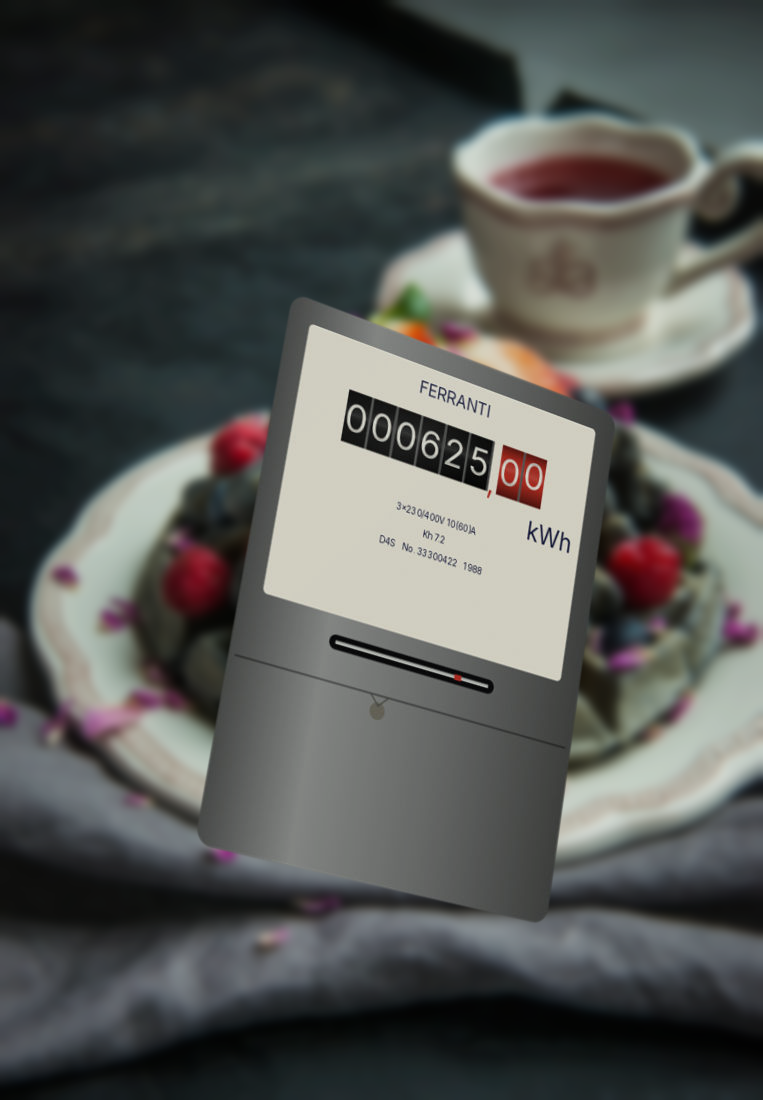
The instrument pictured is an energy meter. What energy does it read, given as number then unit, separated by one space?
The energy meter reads 625.00 kWh
